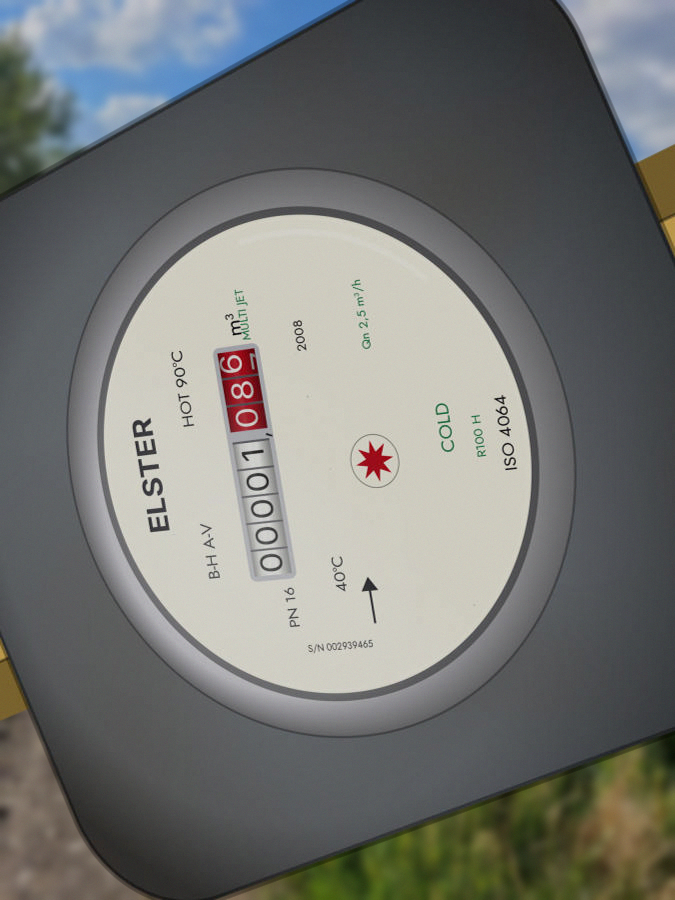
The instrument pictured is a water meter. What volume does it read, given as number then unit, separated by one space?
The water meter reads 1.086 m³
